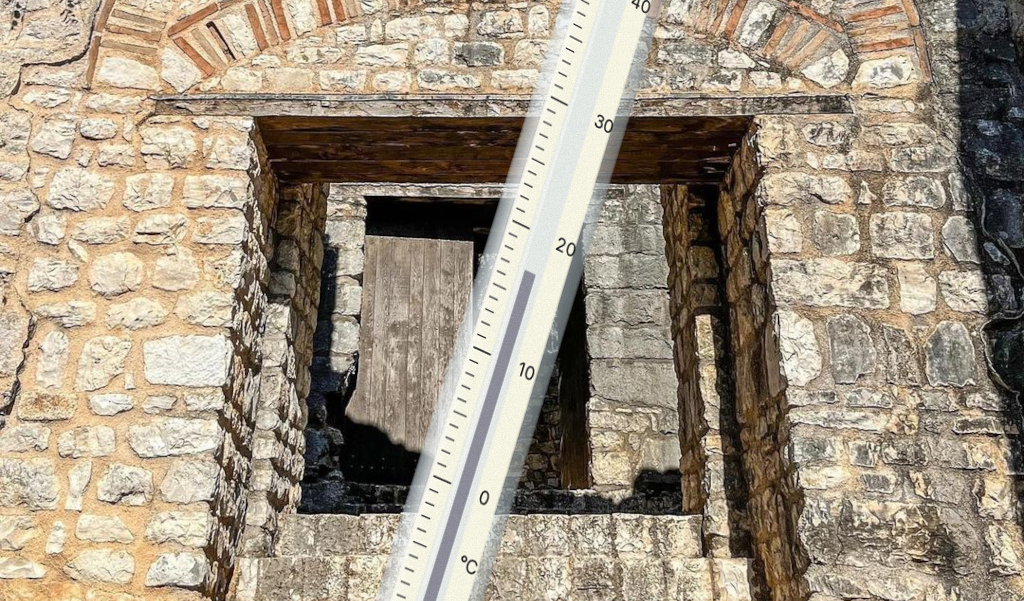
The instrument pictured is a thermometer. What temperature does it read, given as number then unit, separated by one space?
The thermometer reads 17 °C
